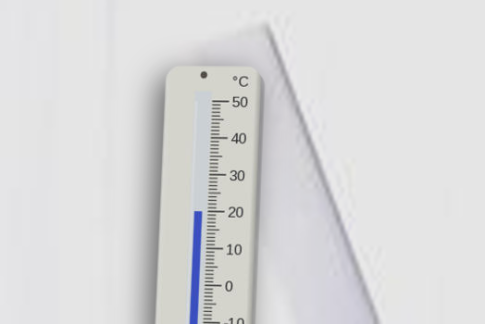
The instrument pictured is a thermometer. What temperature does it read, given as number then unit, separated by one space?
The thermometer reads 20 °C
